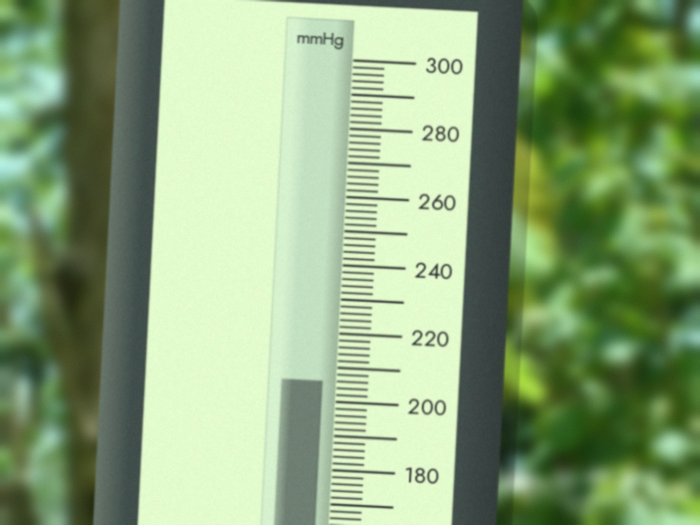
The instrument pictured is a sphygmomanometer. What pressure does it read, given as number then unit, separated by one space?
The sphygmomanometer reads 206 mmHg
